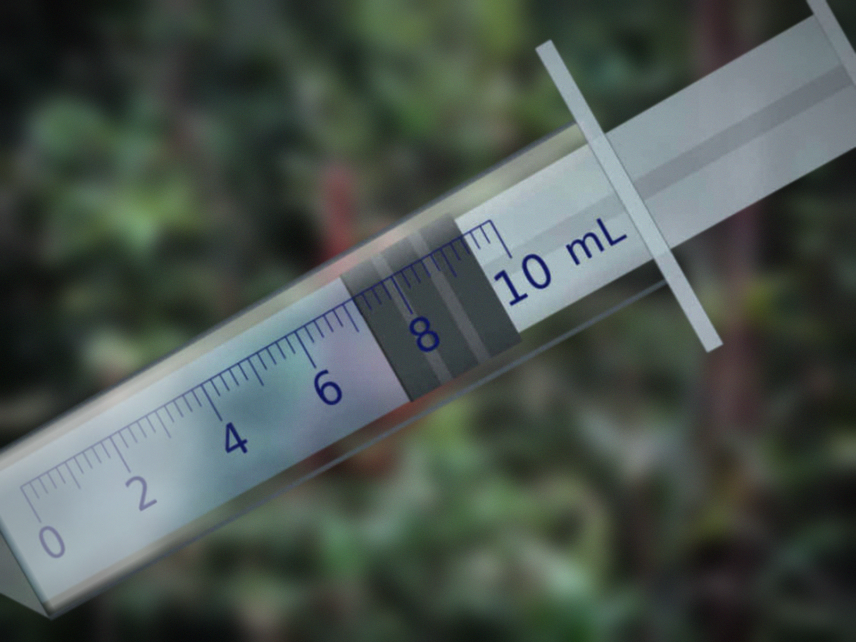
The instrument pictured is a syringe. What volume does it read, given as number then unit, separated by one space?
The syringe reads 7.2 mL
